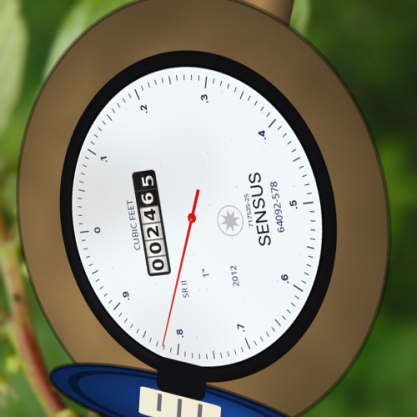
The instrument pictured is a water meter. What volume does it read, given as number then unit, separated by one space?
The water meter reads 2464.82 ft³
